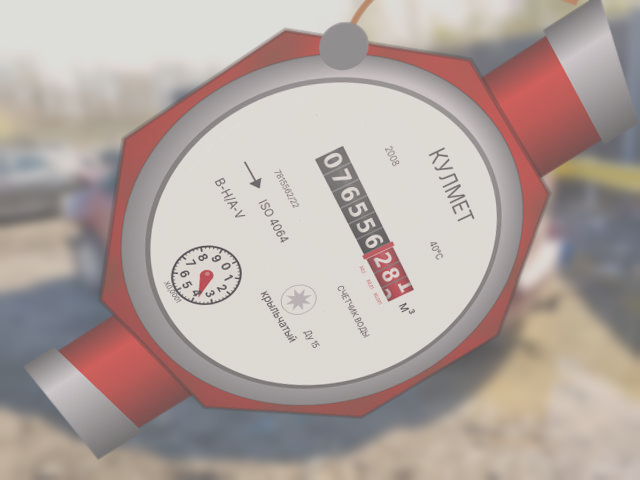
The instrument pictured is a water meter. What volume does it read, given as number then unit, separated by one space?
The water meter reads 76556.2813 m³
